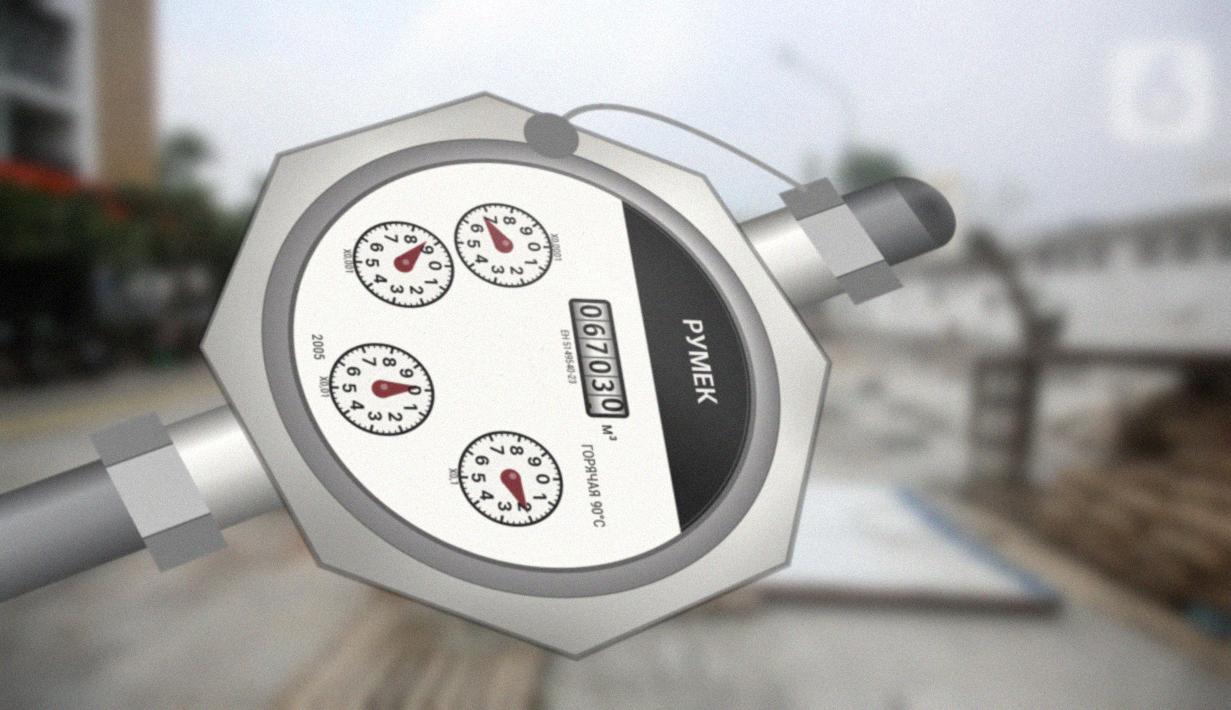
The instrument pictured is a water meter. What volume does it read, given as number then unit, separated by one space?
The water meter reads 67030.1986 m³
